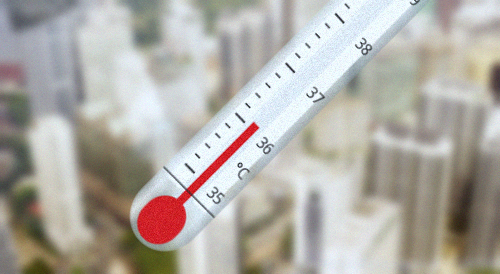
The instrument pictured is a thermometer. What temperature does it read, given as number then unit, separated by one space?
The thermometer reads 36.1 °C
